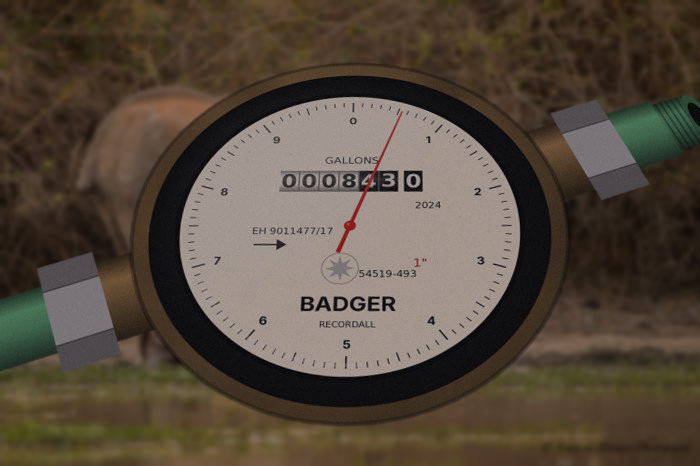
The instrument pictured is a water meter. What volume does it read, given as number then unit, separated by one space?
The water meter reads 8430.5 gal
